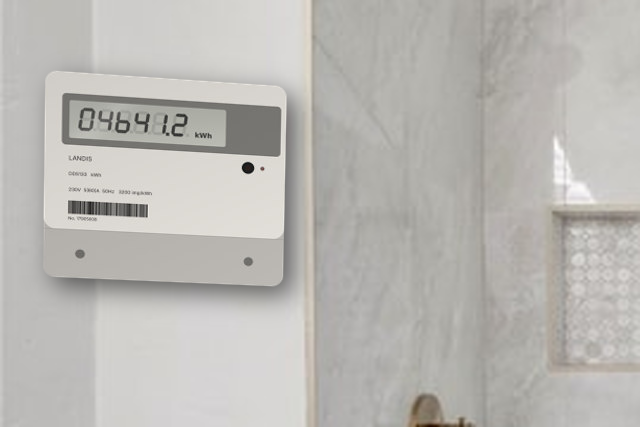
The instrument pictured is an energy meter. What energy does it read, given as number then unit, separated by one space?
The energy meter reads 4641.2 kWh
